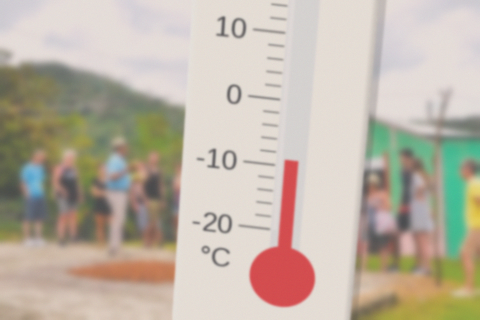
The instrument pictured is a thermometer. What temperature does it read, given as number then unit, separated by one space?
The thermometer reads -9 °C
